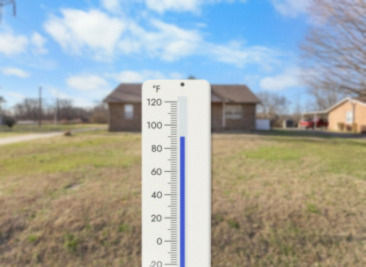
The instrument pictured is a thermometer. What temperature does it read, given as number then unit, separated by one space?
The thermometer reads 90 °F
